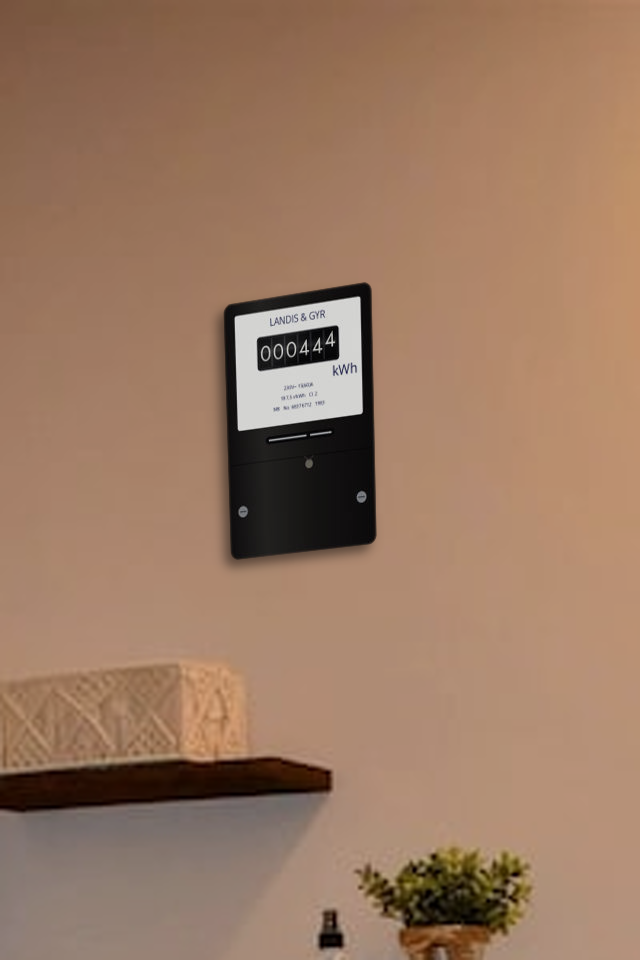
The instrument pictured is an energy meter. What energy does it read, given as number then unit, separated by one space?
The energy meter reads 444 kWh
